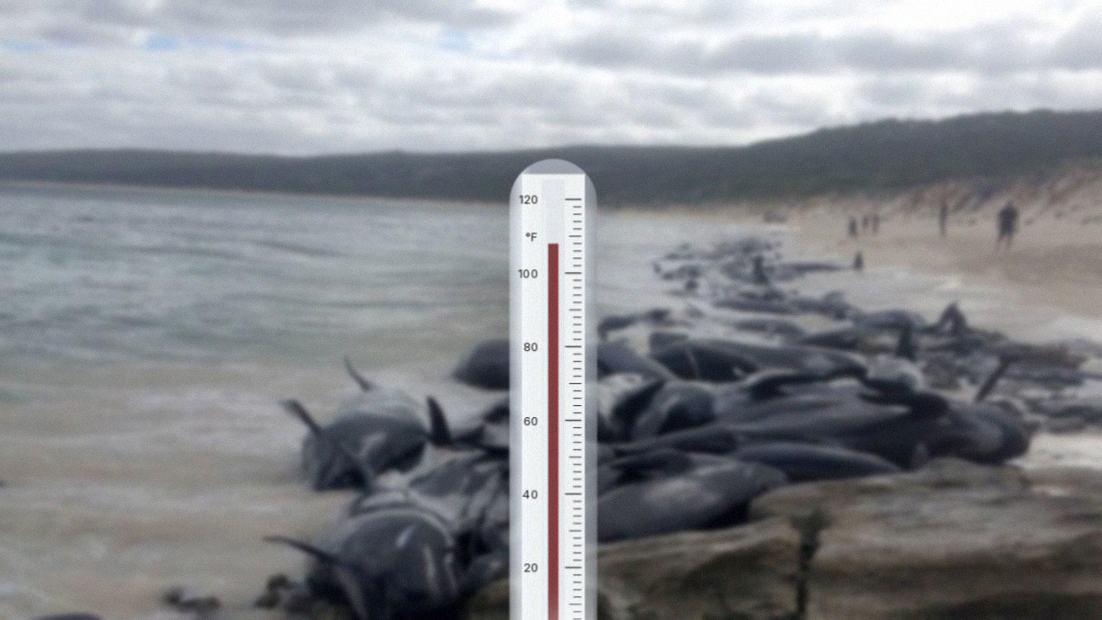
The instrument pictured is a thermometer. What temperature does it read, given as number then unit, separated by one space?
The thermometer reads 108 °F
